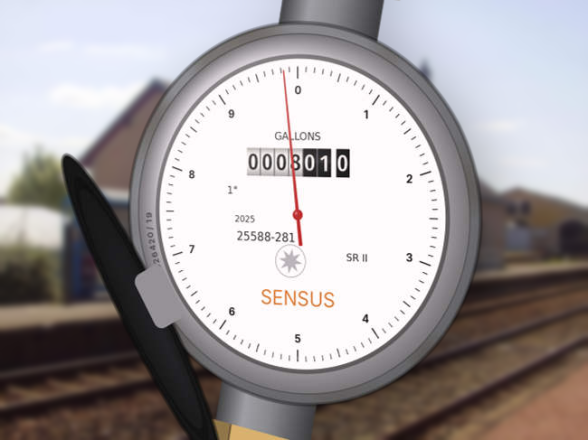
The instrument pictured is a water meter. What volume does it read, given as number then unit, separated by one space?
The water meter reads 8009.8 gal
